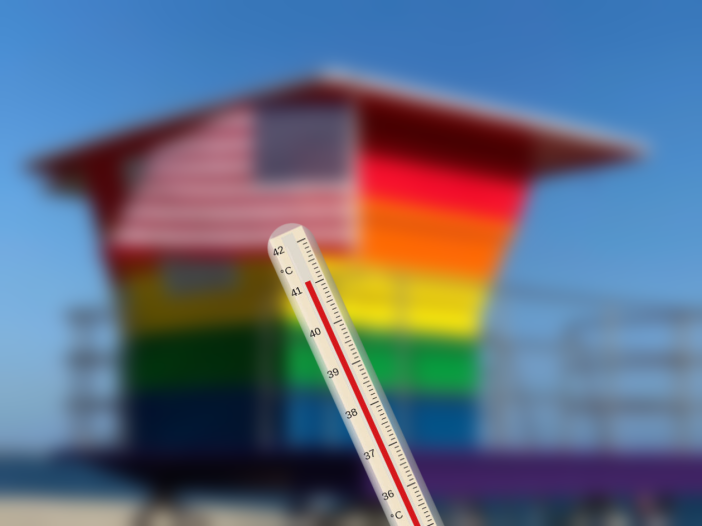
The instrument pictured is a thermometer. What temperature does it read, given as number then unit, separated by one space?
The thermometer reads 41.1 °C
